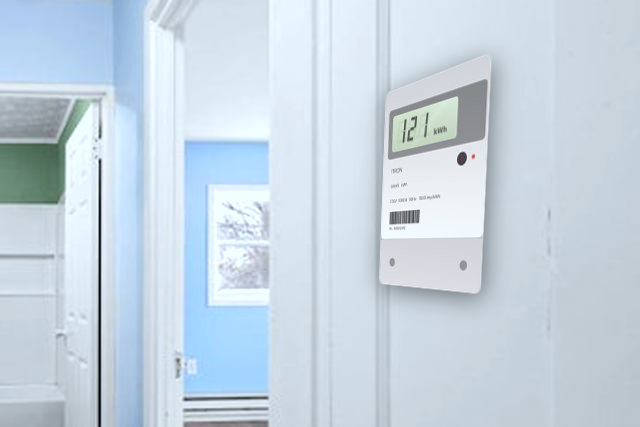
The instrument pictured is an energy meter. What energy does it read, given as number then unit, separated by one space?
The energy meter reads 121 kWh
